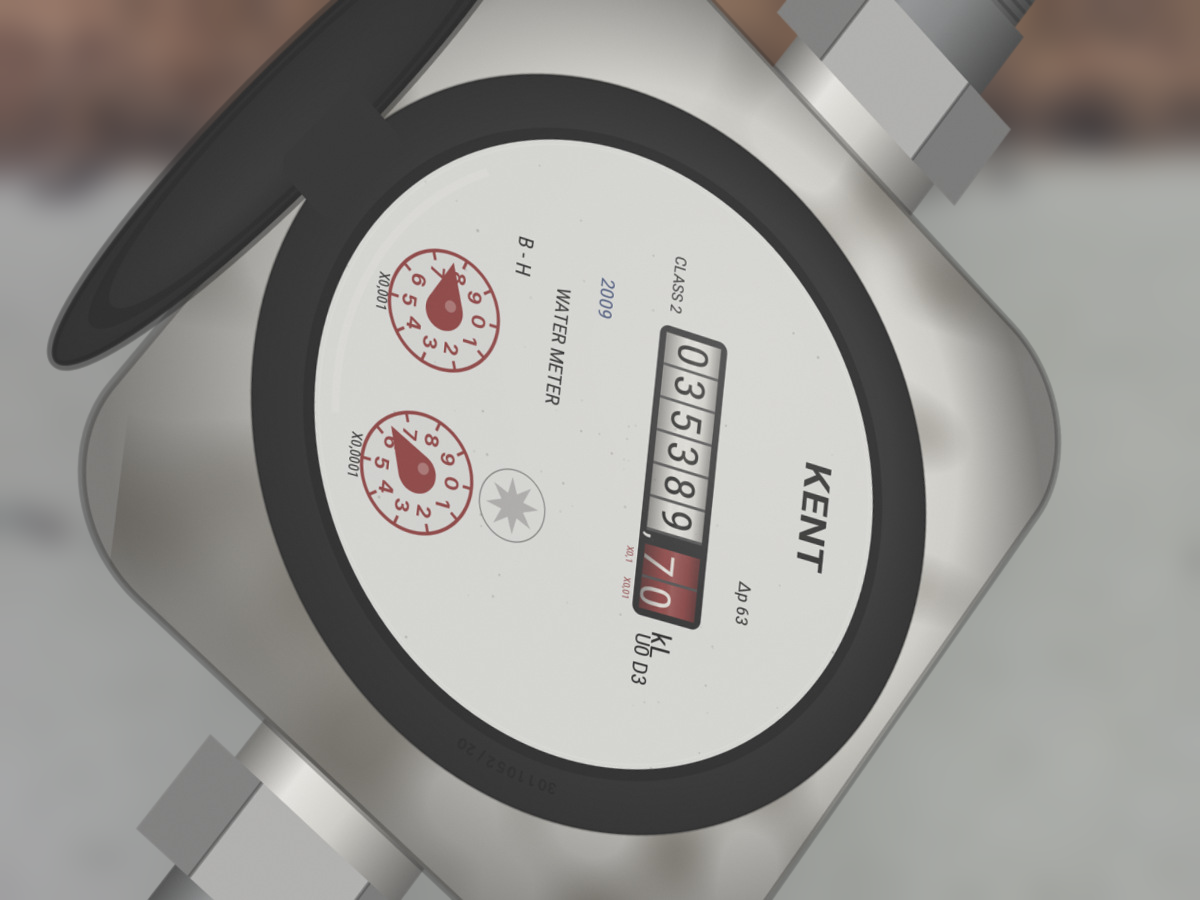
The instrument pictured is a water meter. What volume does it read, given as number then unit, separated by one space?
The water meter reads 35389.6976 kL
